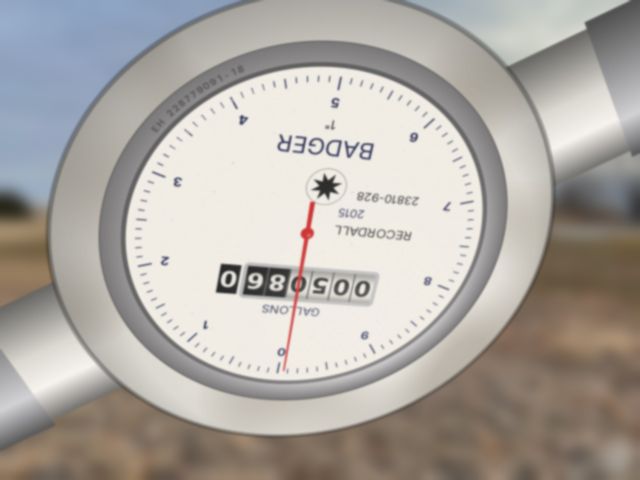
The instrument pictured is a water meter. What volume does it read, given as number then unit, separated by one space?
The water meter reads 50859.9 gal
